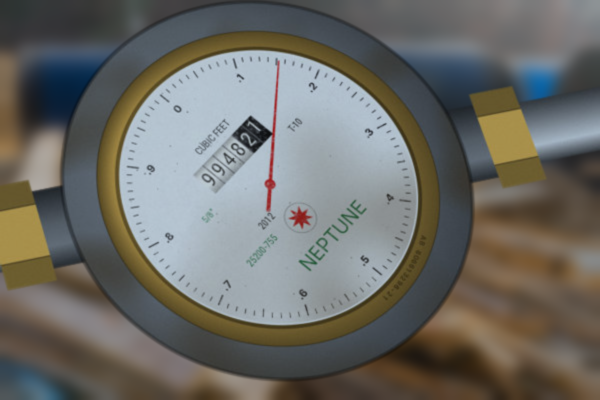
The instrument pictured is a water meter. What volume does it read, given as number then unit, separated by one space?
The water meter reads 994821.15 ft³
